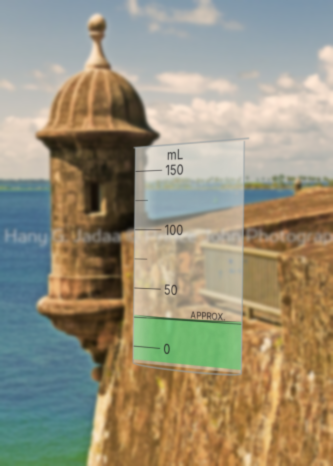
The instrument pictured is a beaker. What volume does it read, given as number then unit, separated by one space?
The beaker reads 25 mL
